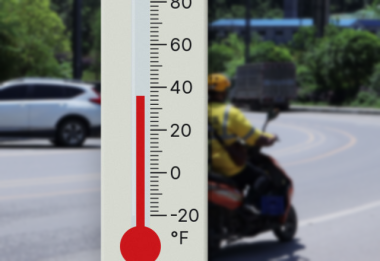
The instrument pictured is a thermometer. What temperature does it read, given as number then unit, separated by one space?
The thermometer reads 36 °F
